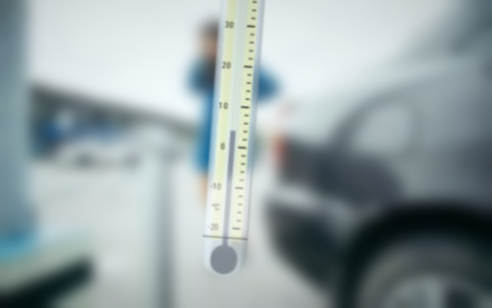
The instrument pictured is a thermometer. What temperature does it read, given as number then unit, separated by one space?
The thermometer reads 4 °C
